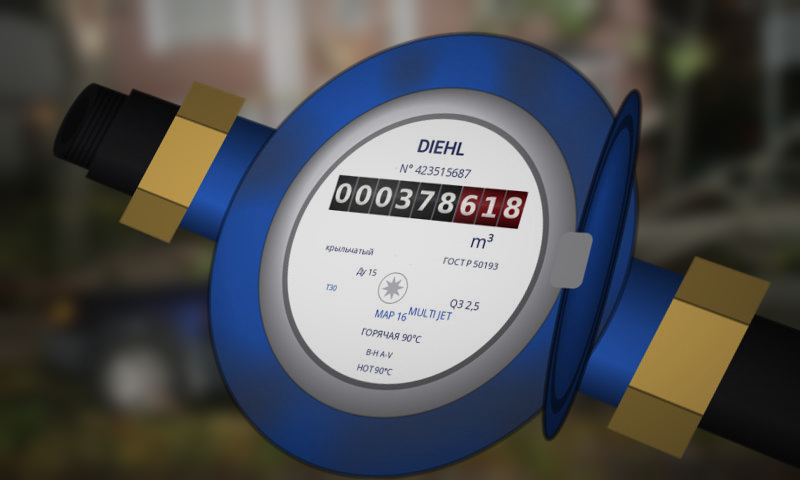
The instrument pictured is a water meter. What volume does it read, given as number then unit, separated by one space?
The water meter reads 378.618 m³
